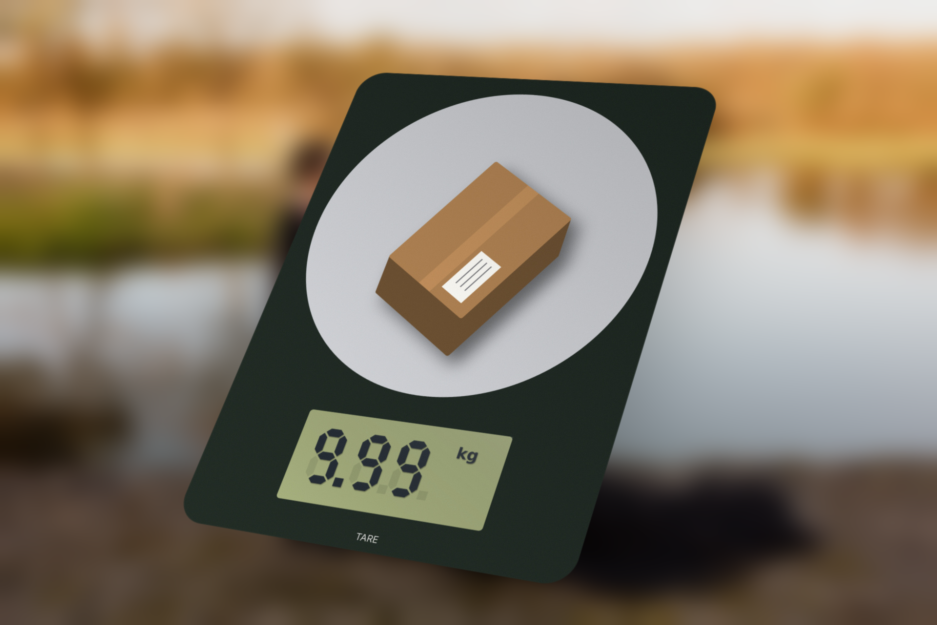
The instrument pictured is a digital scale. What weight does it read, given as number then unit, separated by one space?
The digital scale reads 9.99 kg
